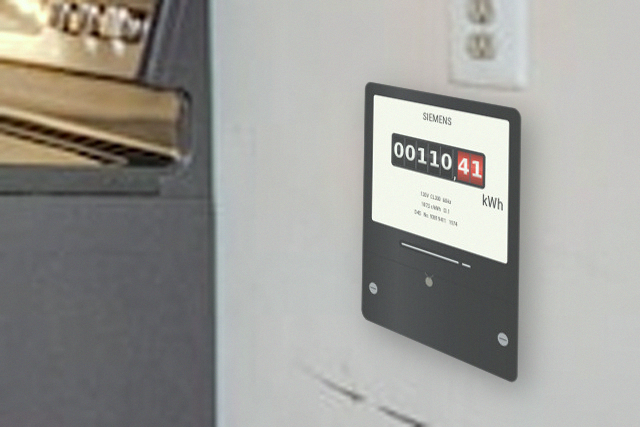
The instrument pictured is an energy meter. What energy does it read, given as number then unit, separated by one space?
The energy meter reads 110.41 kWh
